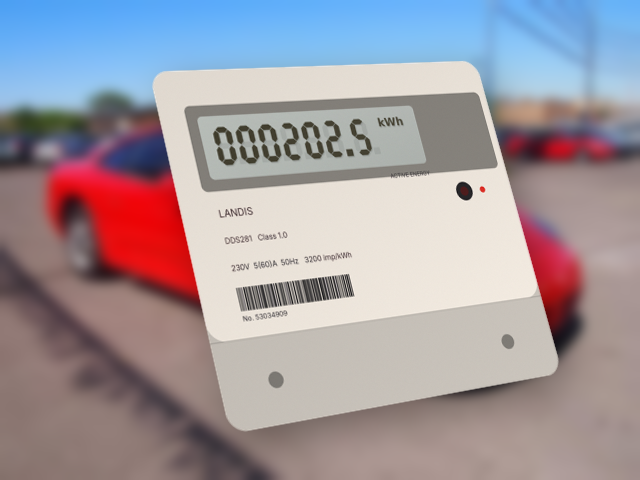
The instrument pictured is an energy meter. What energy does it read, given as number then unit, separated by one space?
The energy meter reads 202.5 kWh
